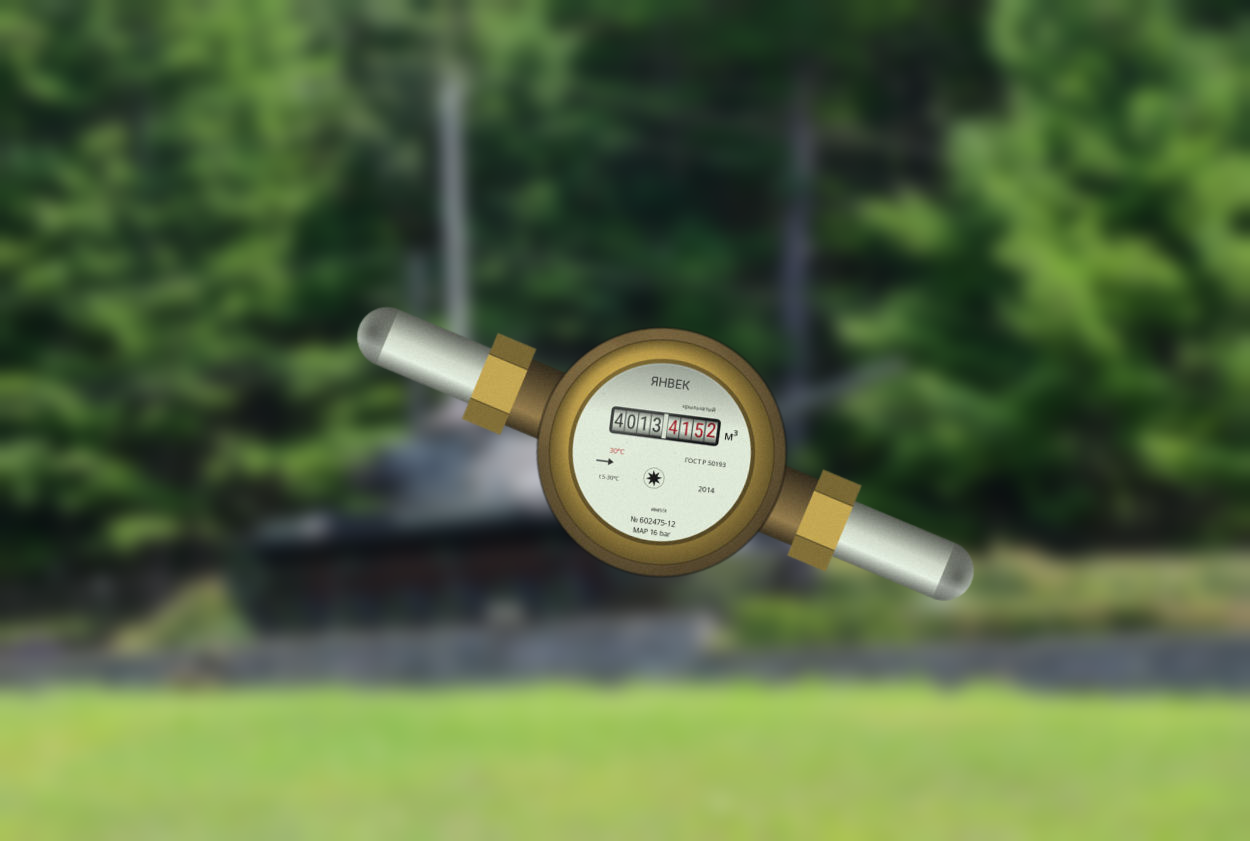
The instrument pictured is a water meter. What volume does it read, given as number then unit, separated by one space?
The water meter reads 4013.4152 m³
